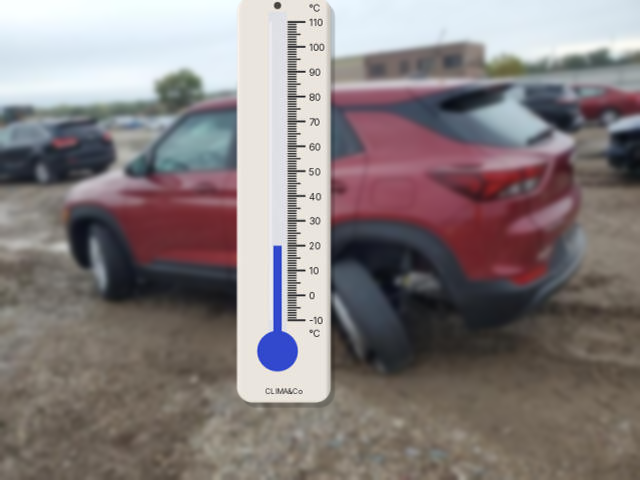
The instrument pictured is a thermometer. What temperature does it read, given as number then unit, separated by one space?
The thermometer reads 20 °C
